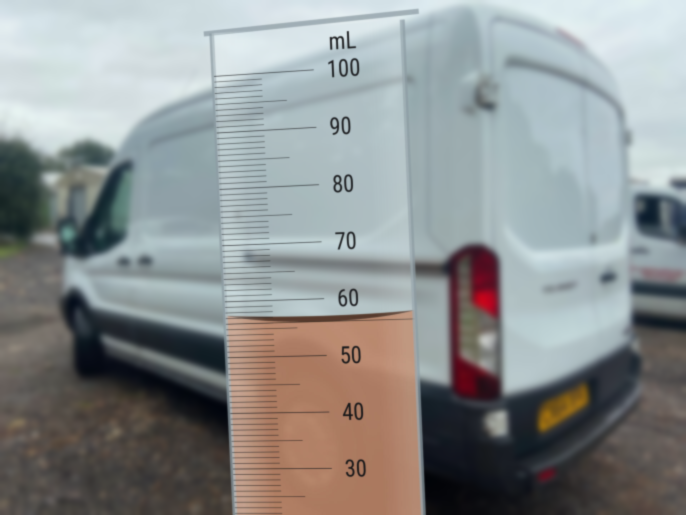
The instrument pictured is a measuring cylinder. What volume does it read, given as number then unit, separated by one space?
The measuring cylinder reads 56 mL
